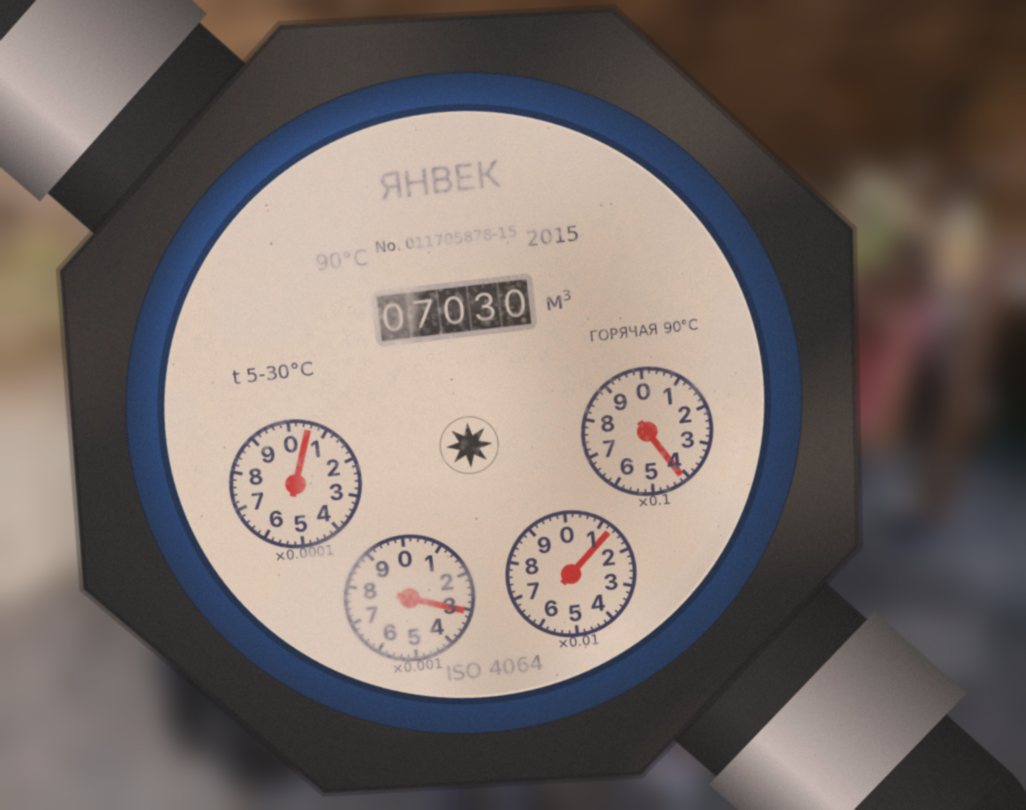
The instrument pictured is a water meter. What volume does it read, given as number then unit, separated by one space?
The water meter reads 7030.4130 m³
